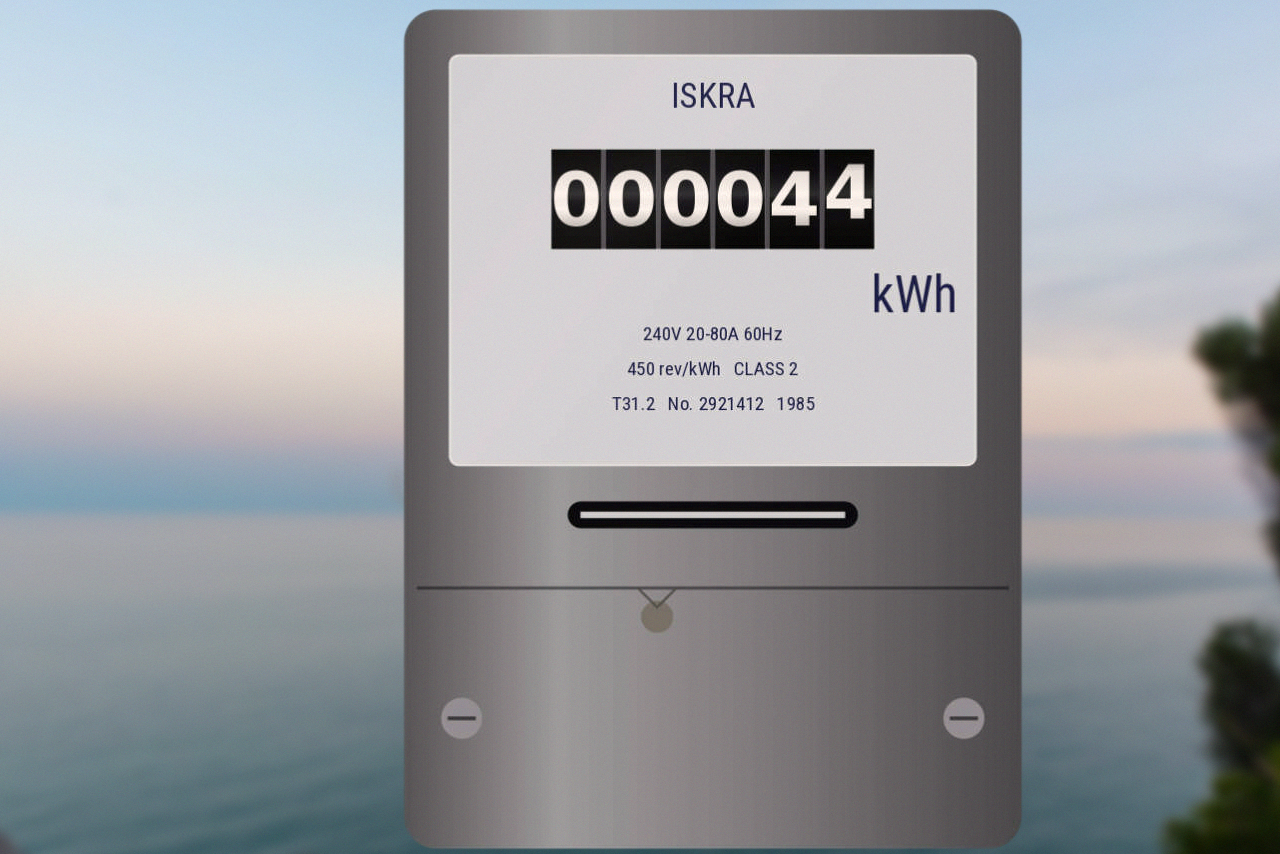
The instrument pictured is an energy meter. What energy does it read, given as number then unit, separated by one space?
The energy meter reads 44 kWh
